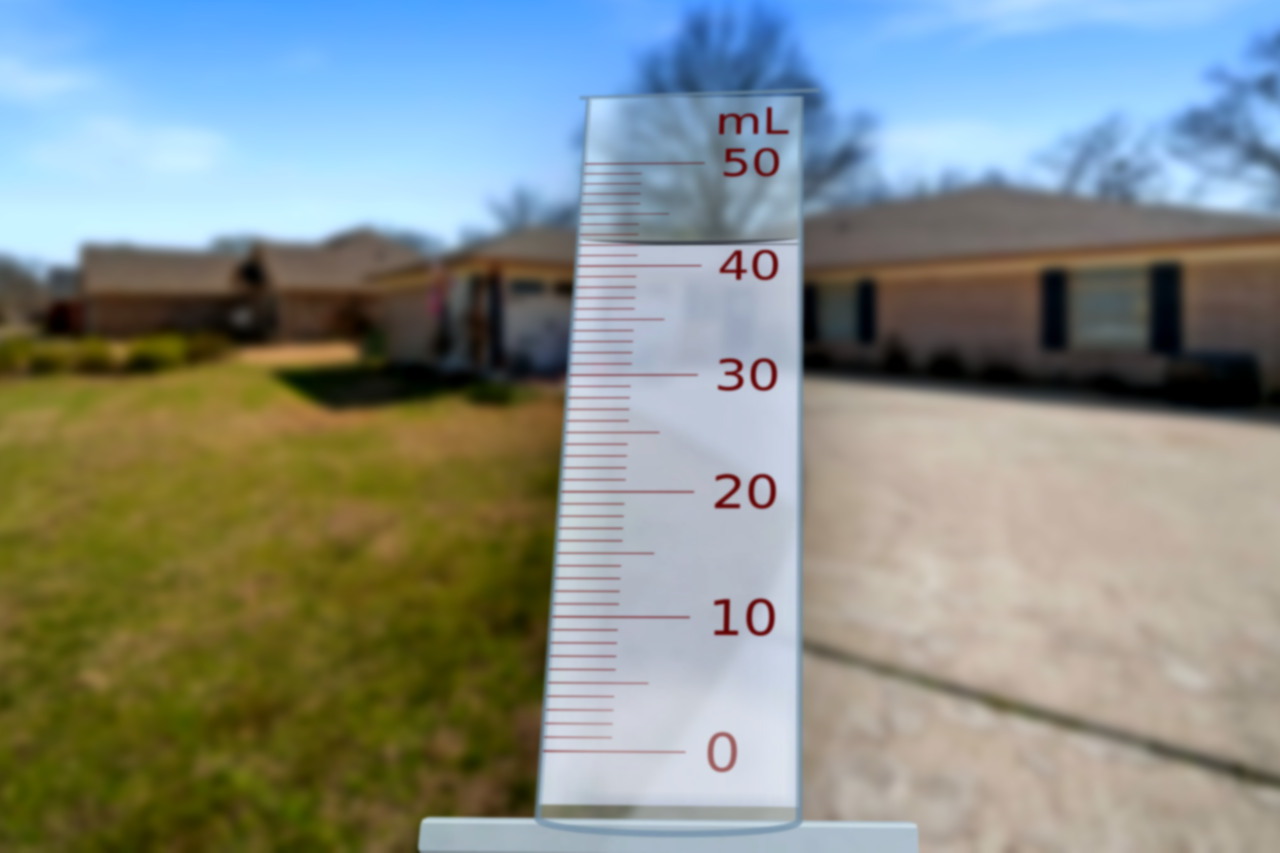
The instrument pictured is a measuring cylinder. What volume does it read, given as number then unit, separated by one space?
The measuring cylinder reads 42 mL
